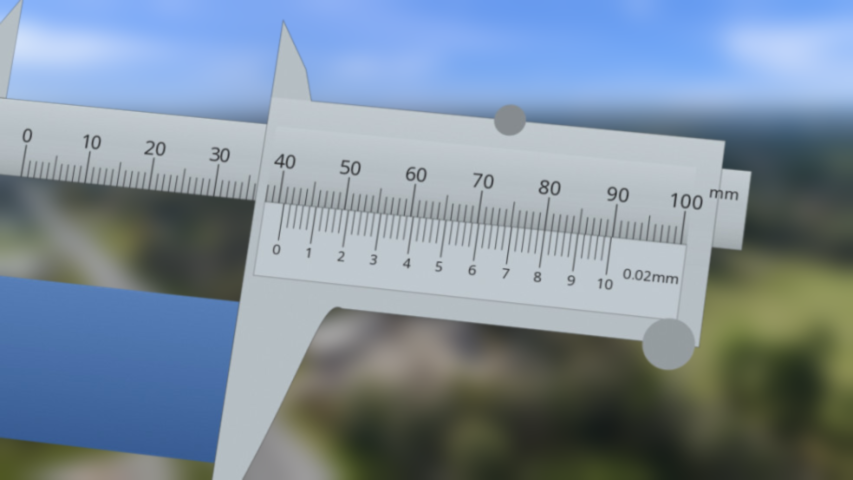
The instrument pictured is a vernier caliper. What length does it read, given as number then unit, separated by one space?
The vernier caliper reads 40.8 mm
